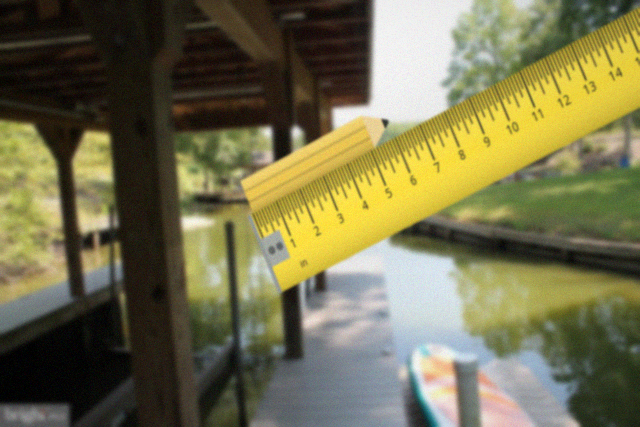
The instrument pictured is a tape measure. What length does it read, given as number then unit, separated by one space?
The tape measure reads 6 in
